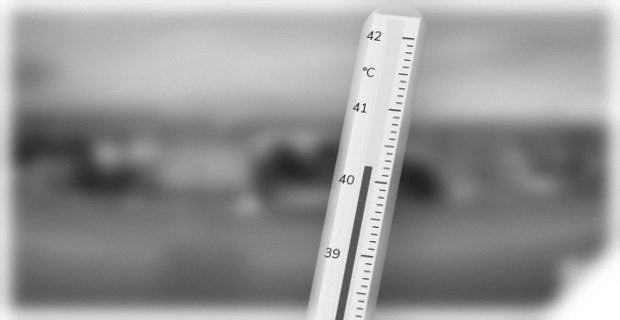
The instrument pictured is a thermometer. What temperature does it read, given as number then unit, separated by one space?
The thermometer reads 40.2 °C
